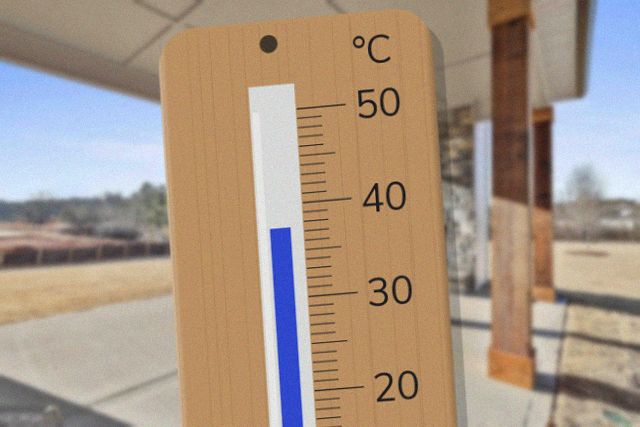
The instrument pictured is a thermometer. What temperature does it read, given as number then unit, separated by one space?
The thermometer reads 37.5 °C
